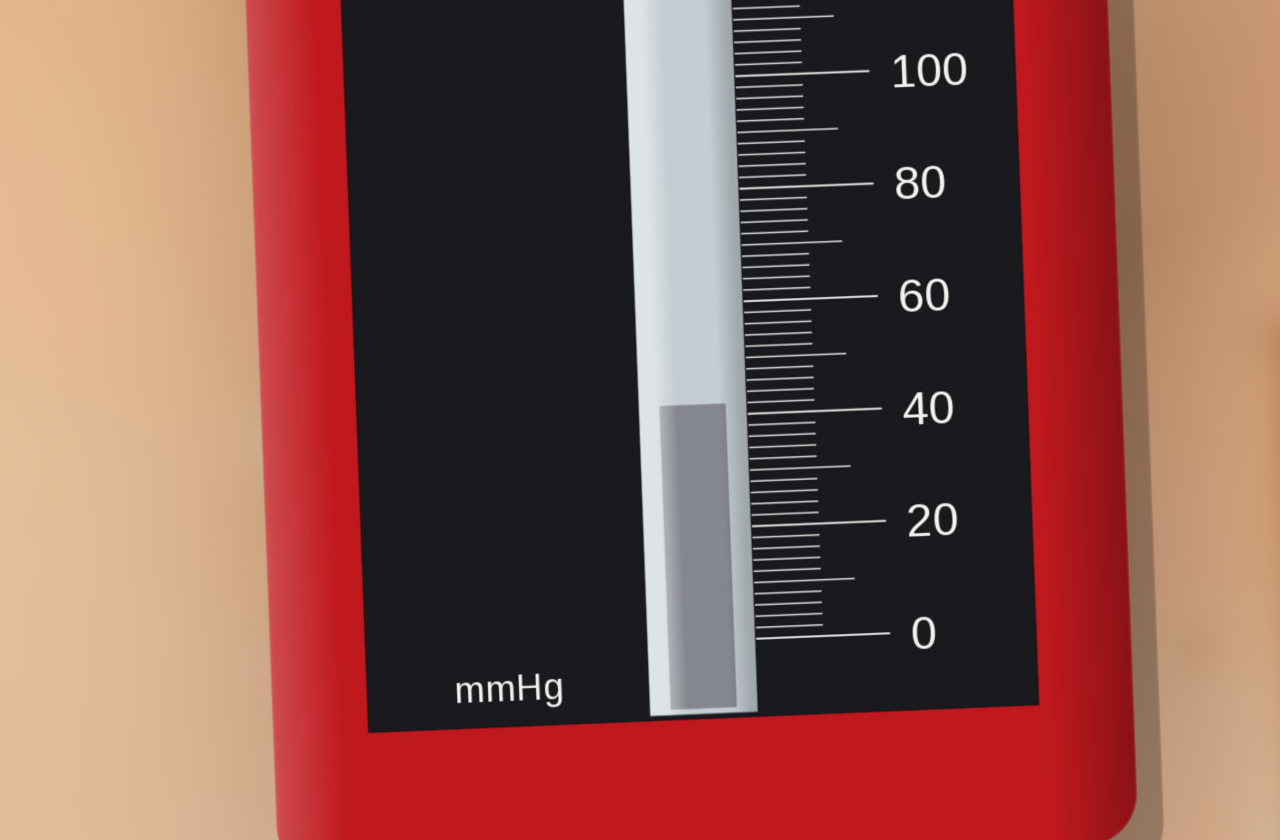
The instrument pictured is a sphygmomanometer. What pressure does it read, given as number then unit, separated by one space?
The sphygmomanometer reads 42 mmHg
